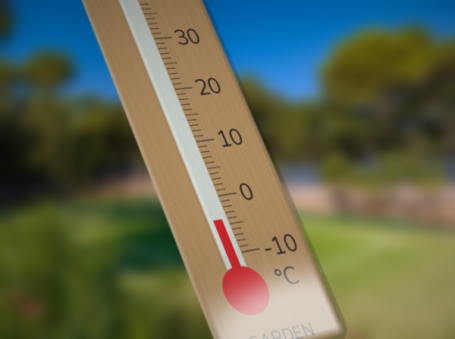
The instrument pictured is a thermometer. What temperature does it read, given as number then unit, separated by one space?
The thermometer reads -4 °C
